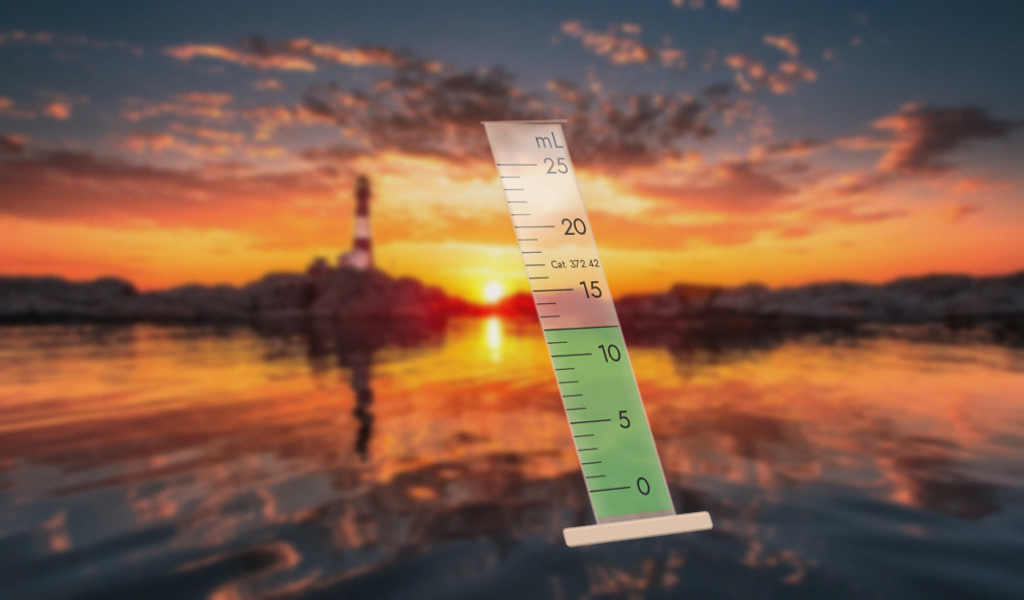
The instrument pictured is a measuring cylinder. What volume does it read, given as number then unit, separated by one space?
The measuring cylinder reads 12 mL
